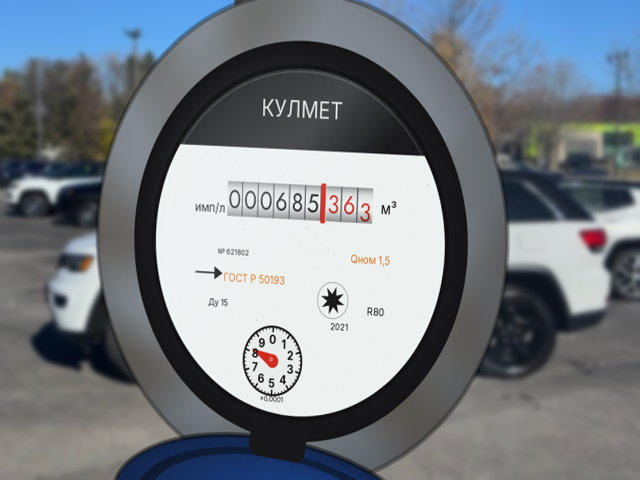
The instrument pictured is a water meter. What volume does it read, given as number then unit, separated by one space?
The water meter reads 685.3628 m³
